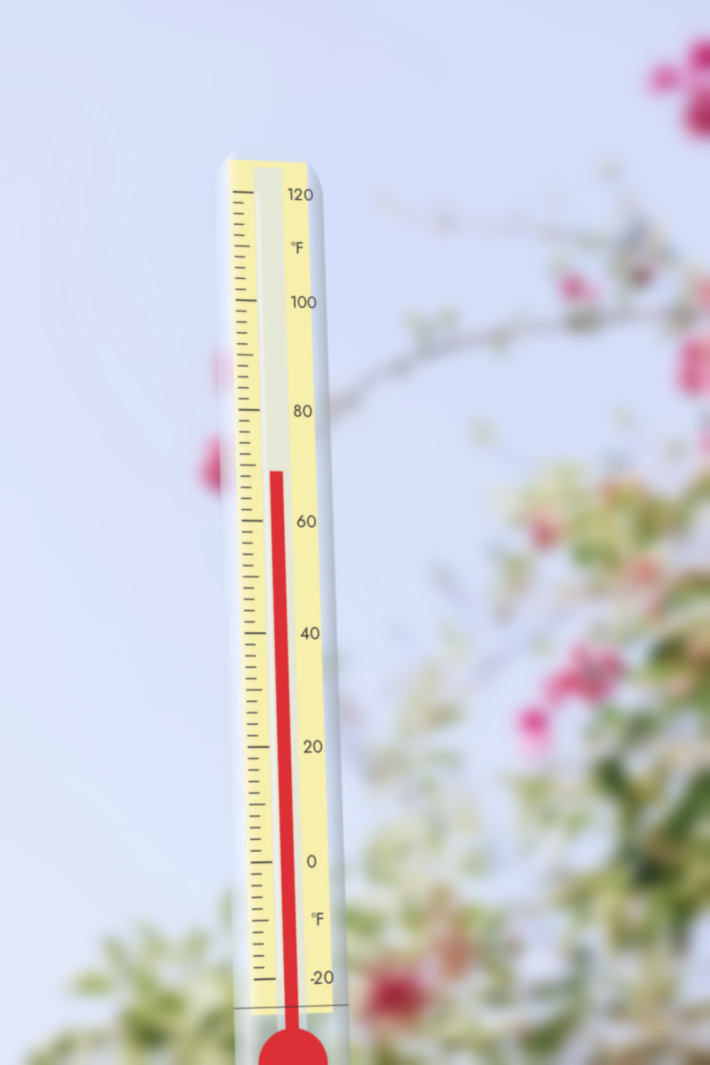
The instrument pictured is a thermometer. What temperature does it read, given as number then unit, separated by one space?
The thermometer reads 69 °F
